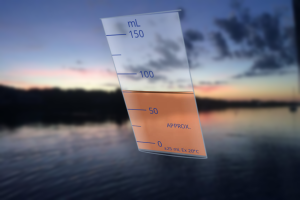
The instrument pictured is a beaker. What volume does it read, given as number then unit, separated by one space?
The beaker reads 75 mL
